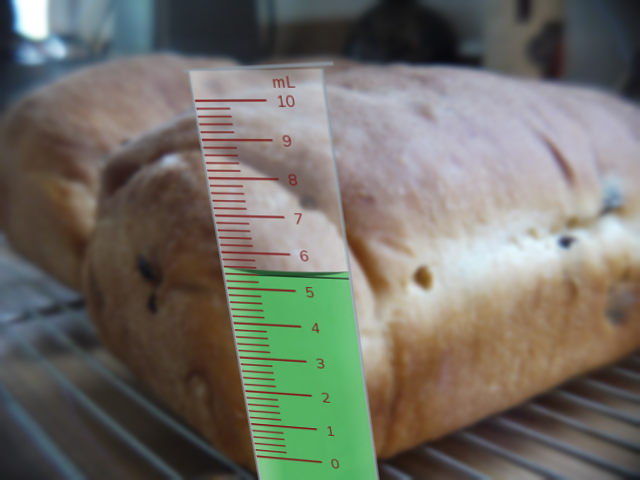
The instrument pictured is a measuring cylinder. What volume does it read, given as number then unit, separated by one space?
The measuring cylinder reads 5.4 mL
